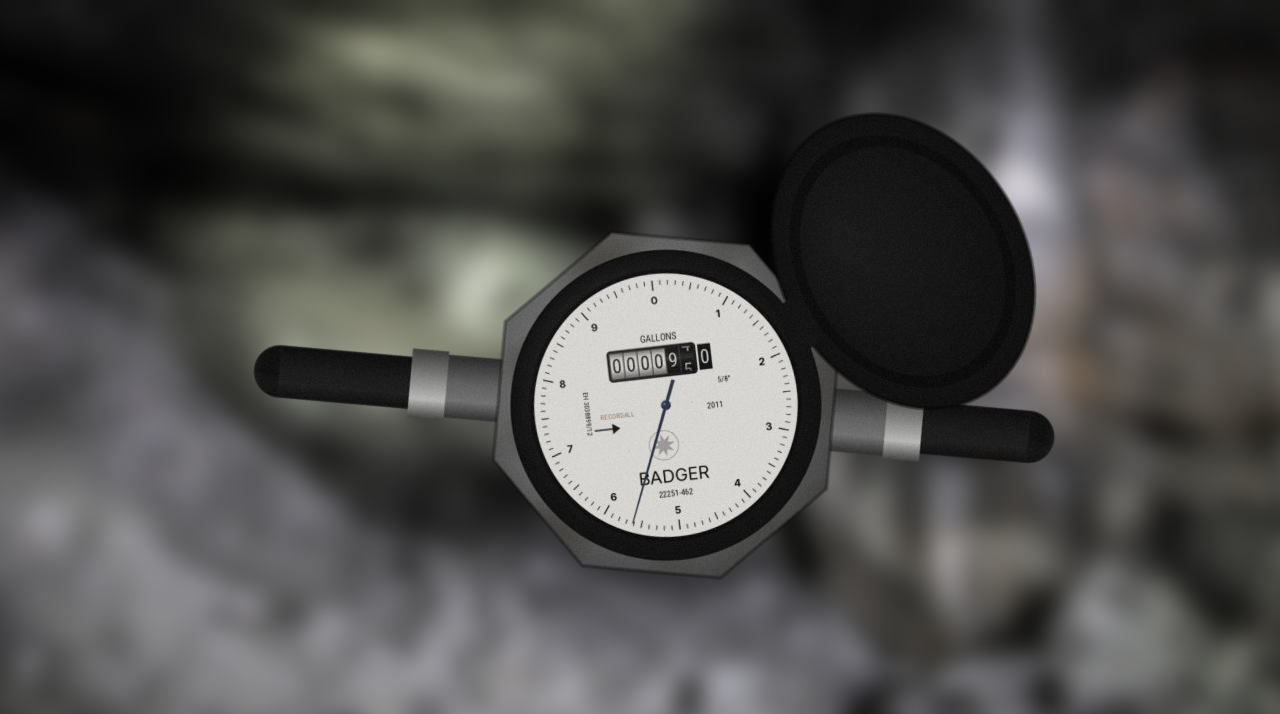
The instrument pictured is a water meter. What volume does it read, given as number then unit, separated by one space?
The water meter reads 945.6 gal
